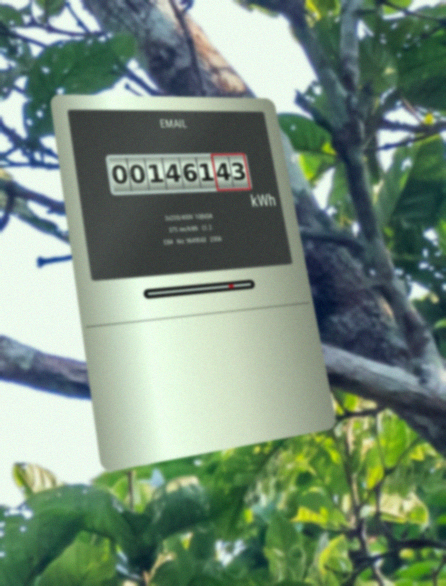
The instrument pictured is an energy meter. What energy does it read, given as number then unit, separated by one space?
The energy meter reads 1461.43 kWh
